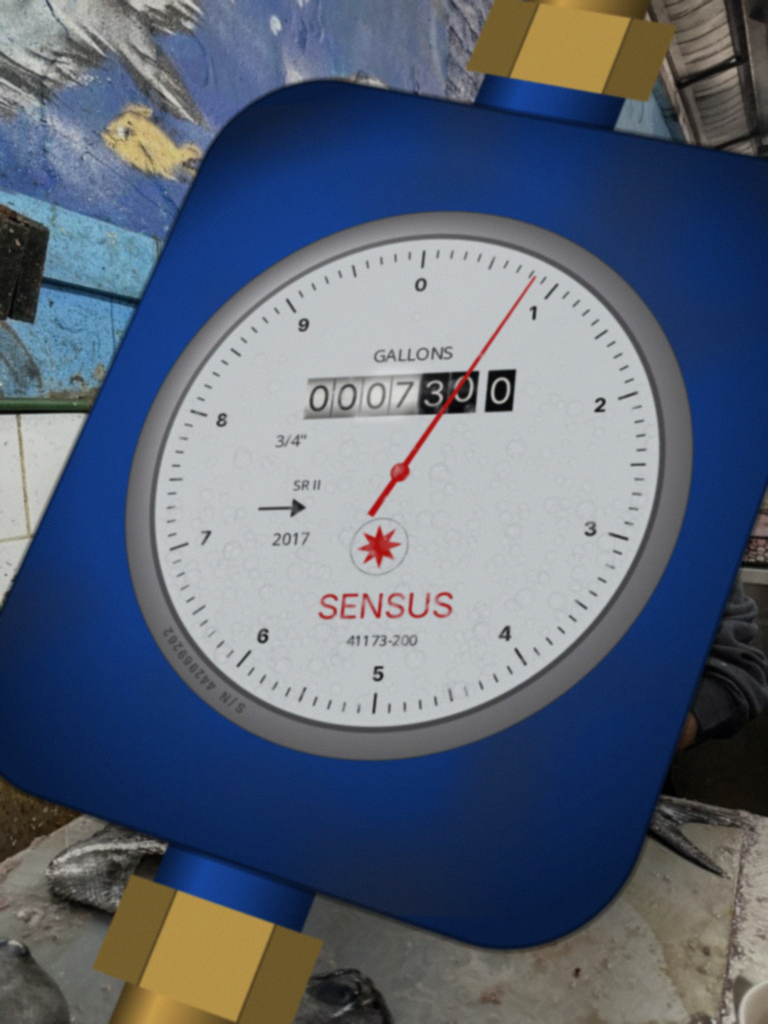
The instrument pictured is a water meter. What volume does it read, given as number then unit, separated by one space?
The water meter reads 7300.8 gal
